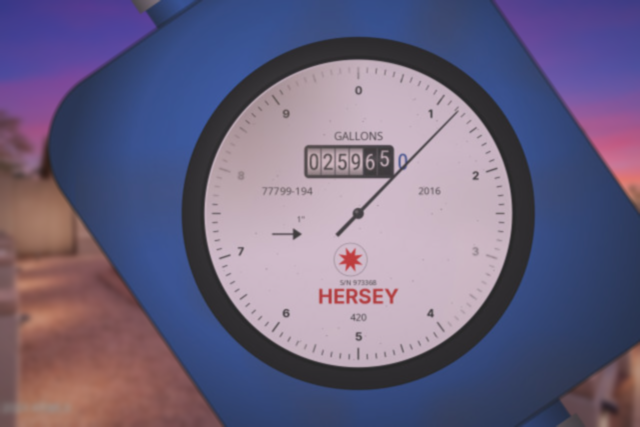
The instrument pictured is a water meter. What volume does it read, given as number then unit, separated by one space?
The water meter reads 259651.2 gal
